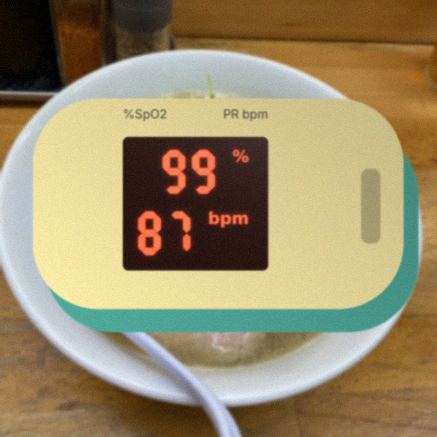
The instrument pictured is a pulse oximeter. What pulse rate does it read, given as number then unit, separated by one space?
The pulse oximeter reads 87 bpm
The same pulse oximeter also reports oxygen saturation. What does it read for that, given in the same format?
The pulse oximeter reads 99 %
